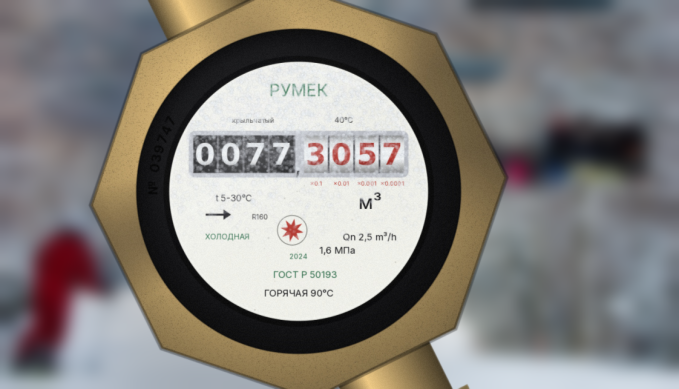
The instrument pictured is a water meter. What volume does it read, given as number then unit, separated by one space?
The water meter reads 77.3057 m³
